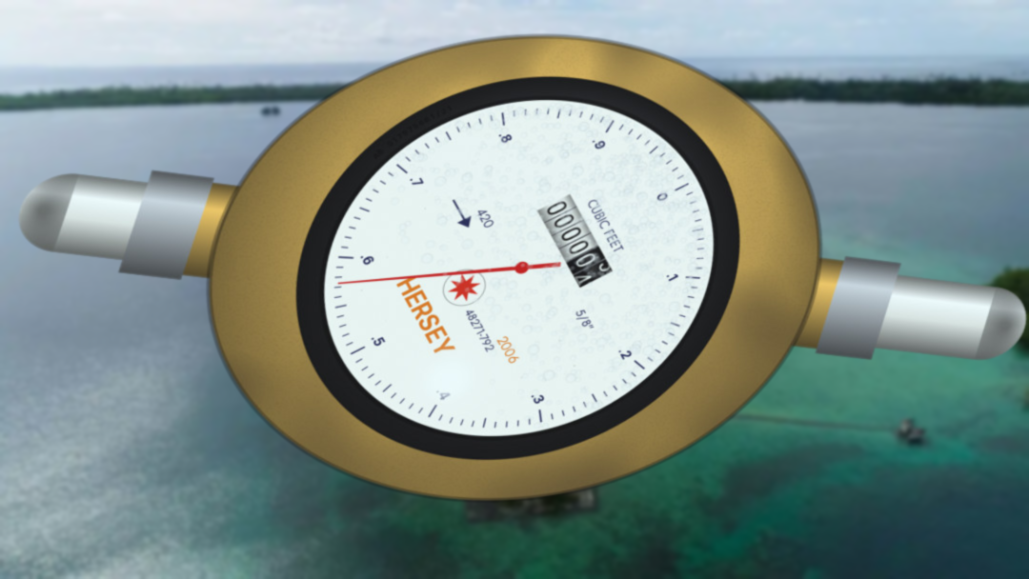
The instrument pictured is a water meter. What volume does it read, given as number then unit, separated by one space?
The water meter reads 3.57 ft³
